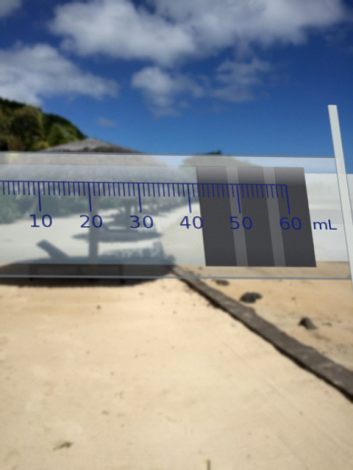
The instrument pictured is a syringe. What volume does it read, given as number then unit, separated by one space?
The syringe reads 42 mL
